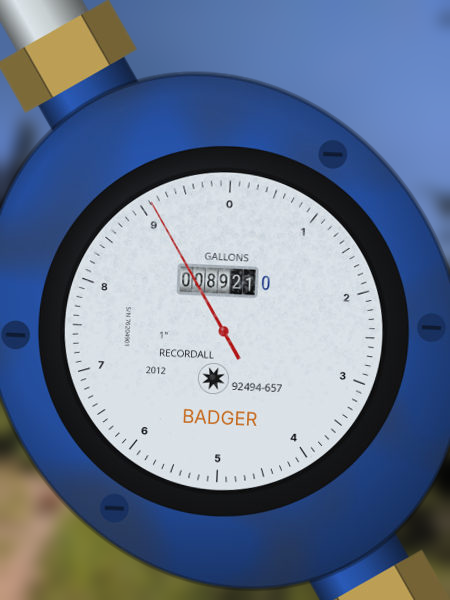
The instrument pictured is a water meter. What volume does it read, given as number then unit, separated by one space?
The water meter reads 89209.1 gal
